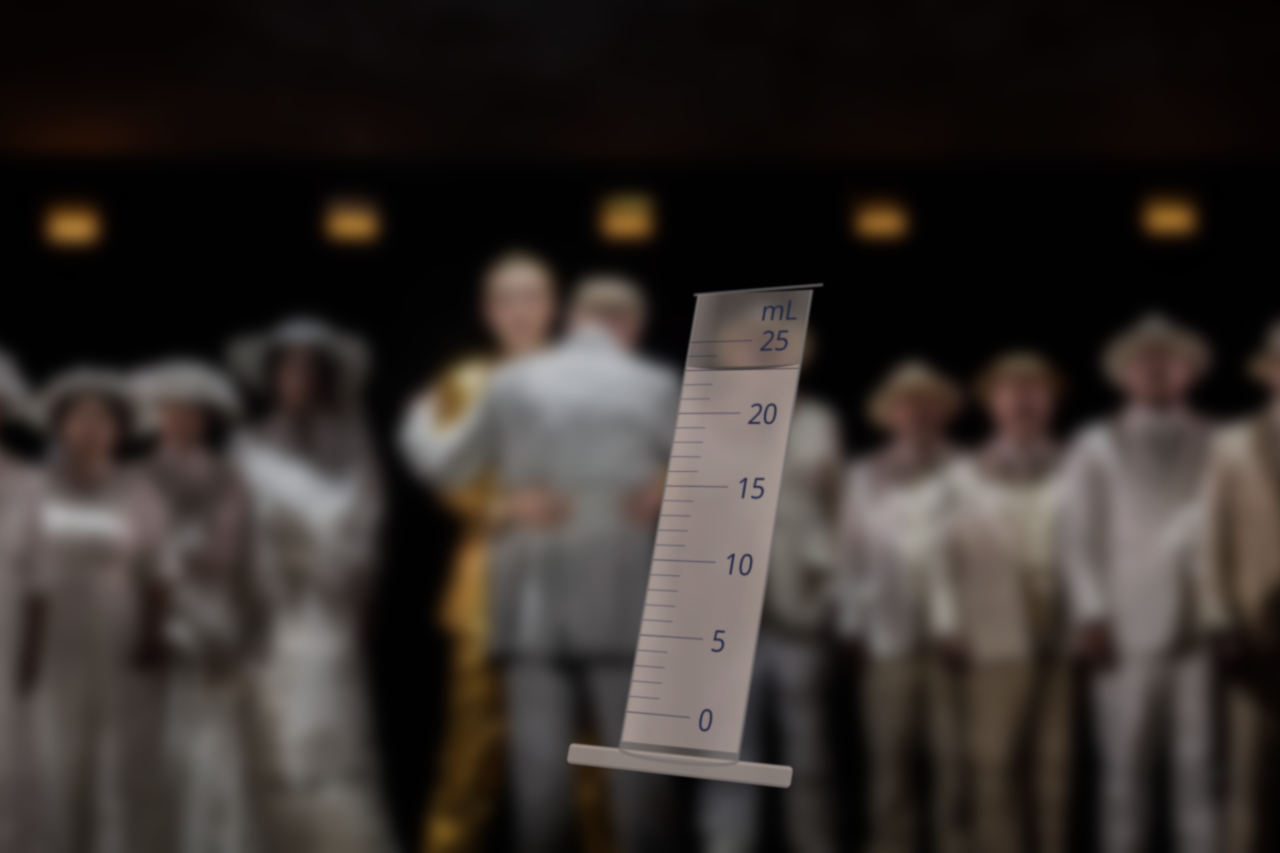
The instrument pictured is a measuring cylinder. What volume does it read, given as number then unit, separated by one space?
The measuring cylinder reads 23 mL
